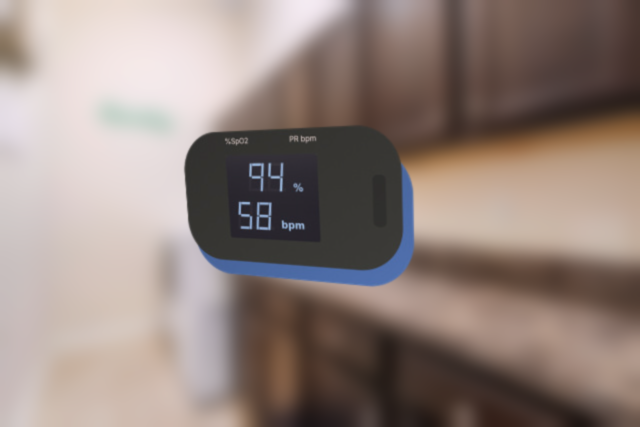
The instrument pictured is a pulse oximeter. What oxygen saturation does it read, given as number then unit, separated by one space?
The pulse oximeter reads 94 %
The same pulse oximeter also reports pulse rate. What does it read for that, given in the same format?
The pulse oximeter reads 58 bpm
